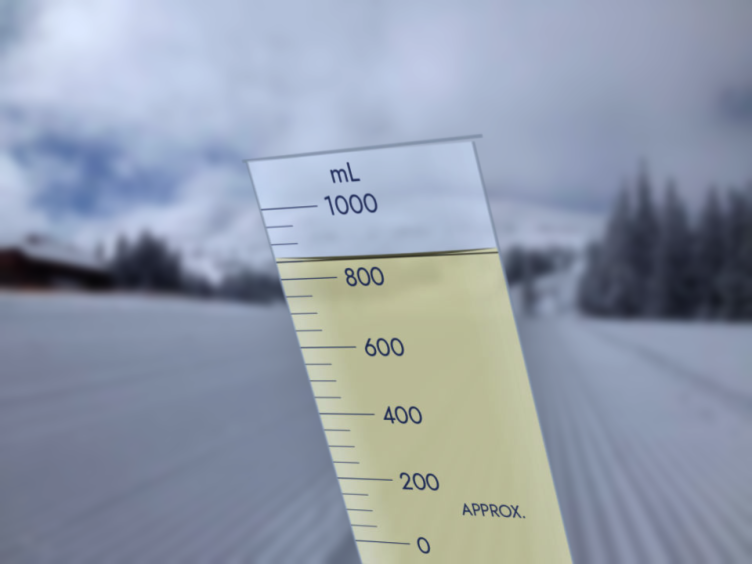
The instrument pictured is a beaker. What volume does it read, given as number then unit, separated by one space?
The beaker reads 850 mL
